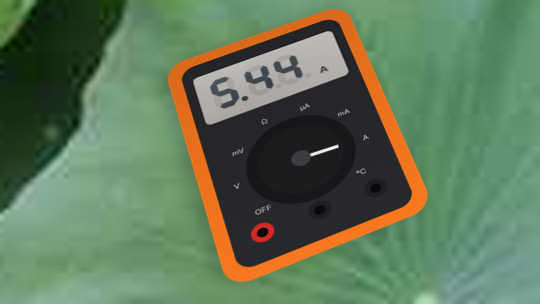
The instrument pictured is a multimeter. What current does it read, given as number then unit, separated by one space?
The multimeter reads 5.44 A
